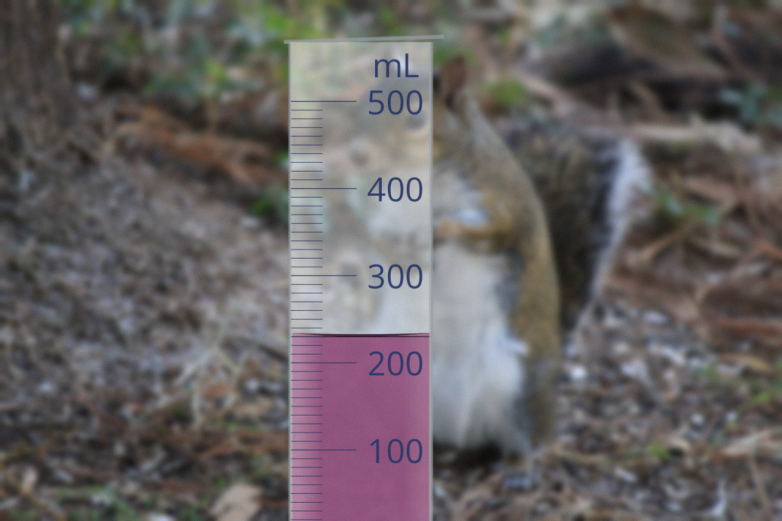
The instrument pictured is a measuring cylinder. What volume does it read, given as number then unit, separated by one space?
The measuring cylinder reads 230 mL
